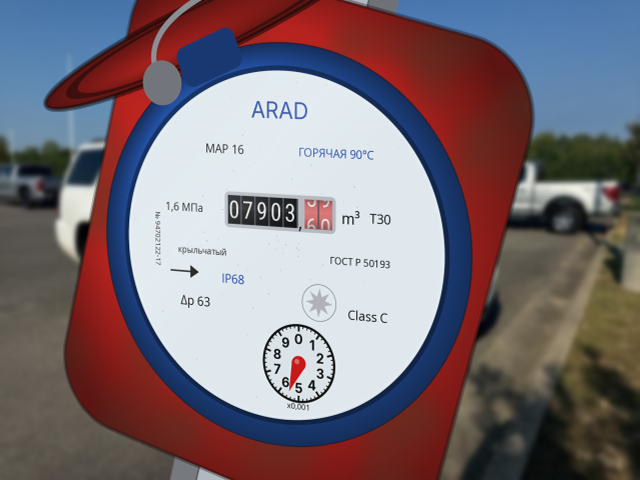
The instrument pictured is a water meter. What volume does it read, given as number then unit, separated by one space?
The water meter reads 7903.595 m³
